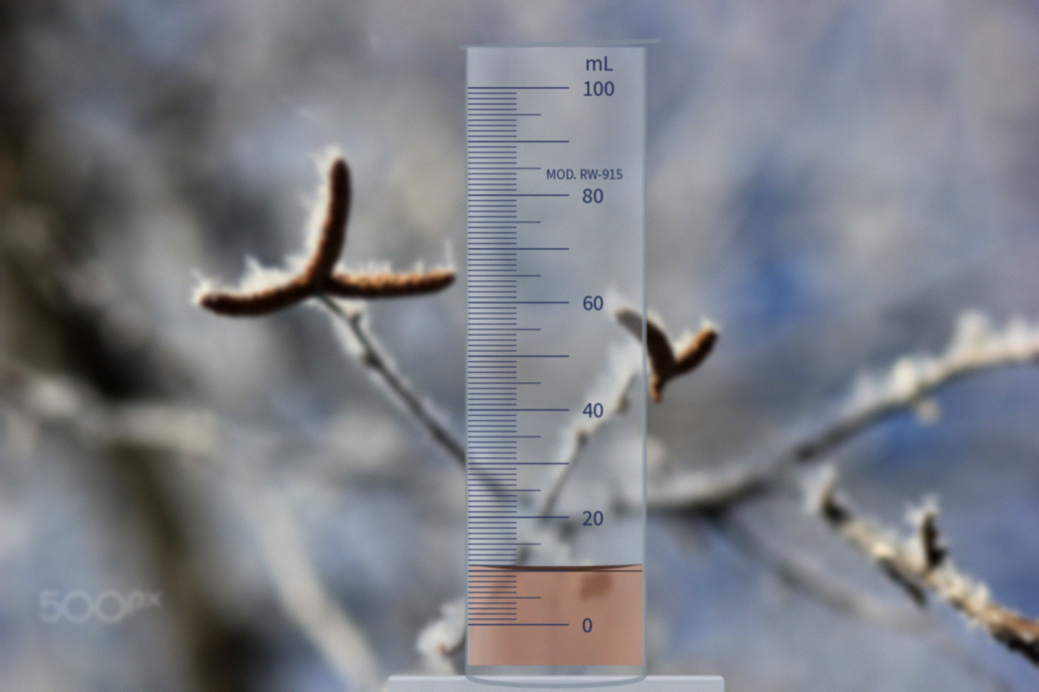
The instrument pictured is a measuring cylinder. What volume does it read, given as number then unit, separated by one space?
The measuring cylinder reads 10 mL
